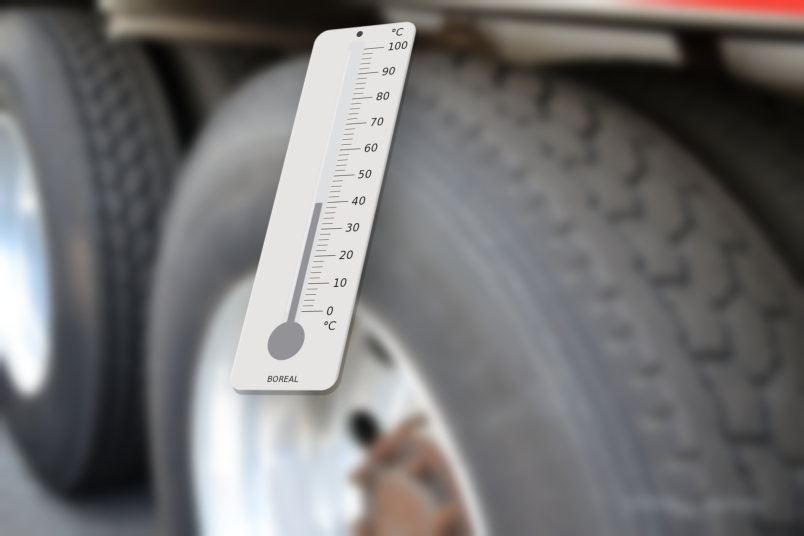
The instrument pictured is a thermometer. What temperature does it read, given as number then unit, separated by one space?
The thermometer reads 40 °C
